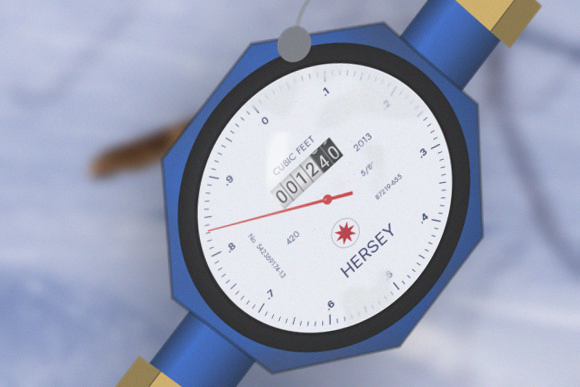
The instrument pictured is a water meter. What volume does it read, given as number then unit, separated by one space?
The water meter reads 1239.83 ft³
